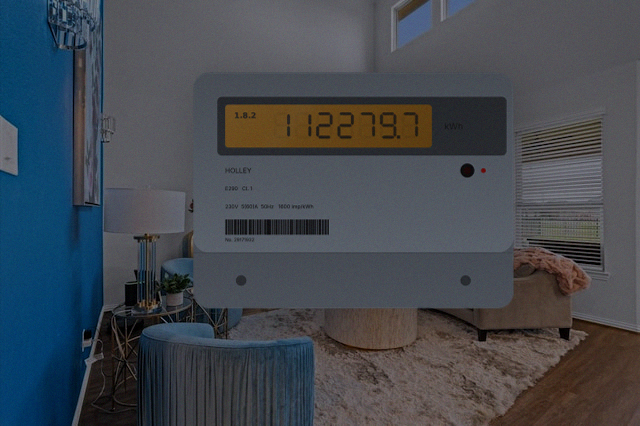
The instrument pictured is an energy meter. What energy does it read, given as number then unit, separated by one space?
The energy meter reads 112279.7 kWh
